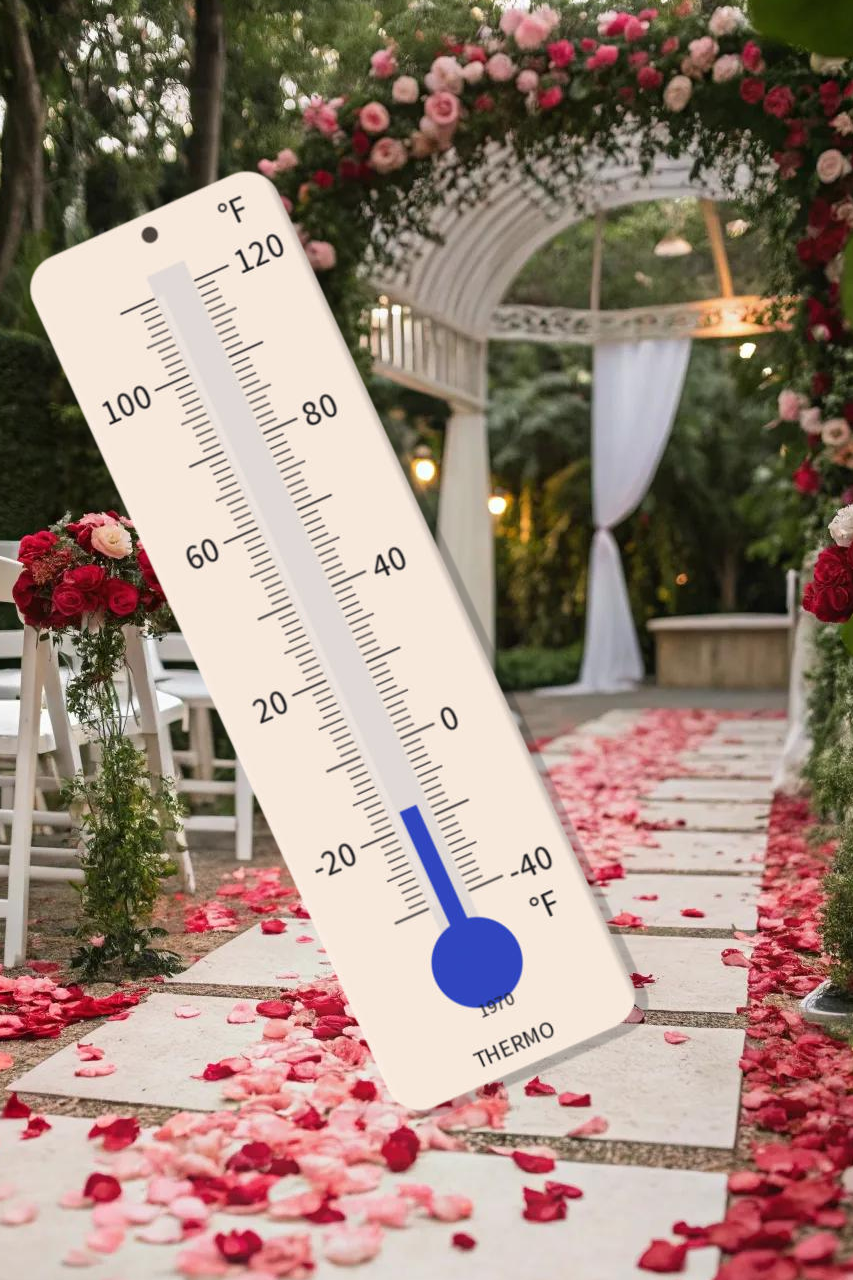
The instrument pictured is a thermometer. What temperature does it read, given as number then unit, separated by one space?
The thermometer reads -16 °F
